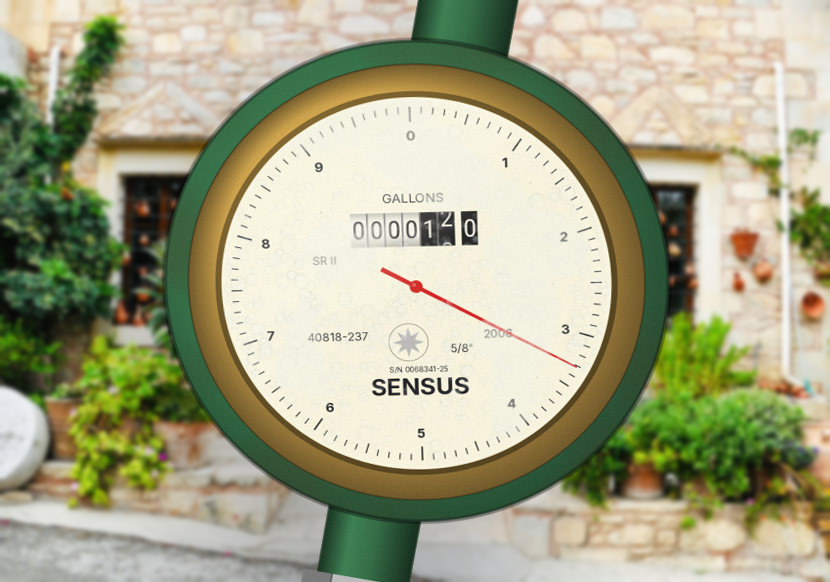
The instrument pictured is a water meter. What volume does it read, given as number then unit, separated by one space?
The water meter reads 123.3 gal
